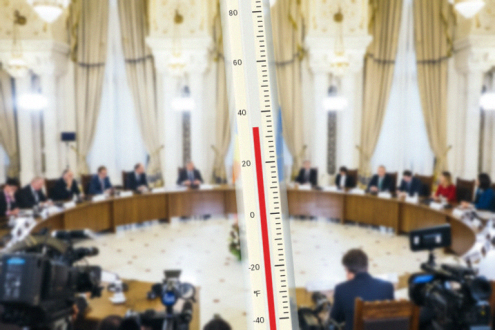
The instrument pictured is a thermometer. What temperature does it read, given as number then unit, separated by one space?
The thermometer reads 34 °F
